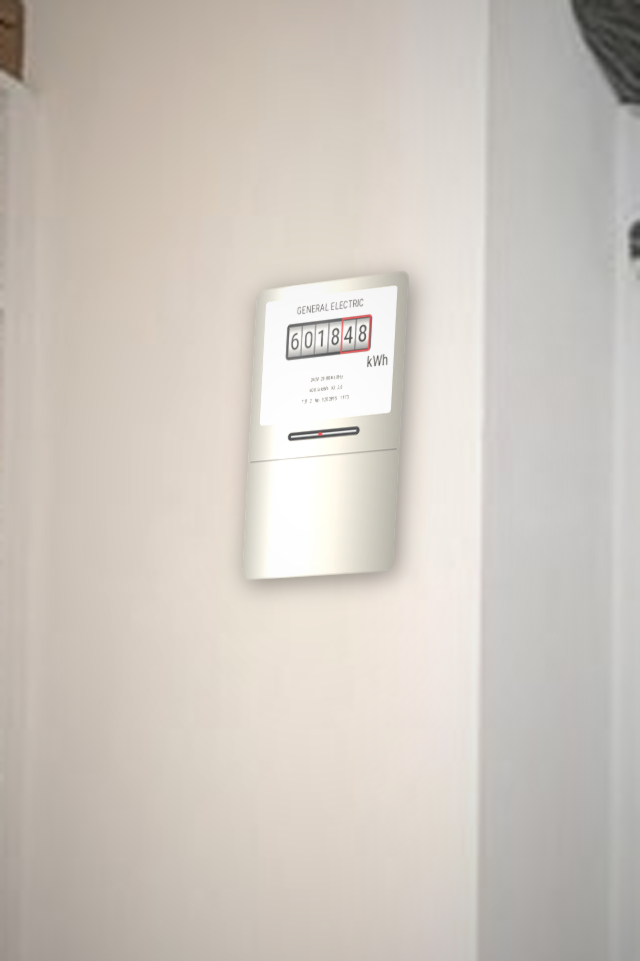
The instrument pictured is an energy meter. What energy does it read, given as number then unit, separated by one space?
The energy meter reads 6018.48 kWh
